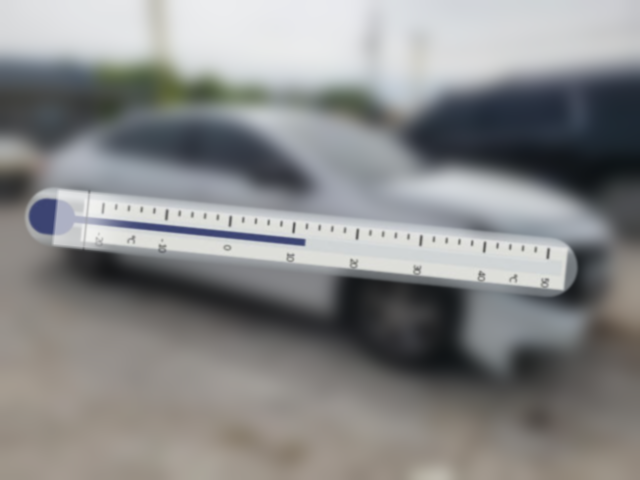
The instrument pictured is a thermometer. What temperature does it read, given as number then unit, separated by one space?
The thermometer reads 12 °C
